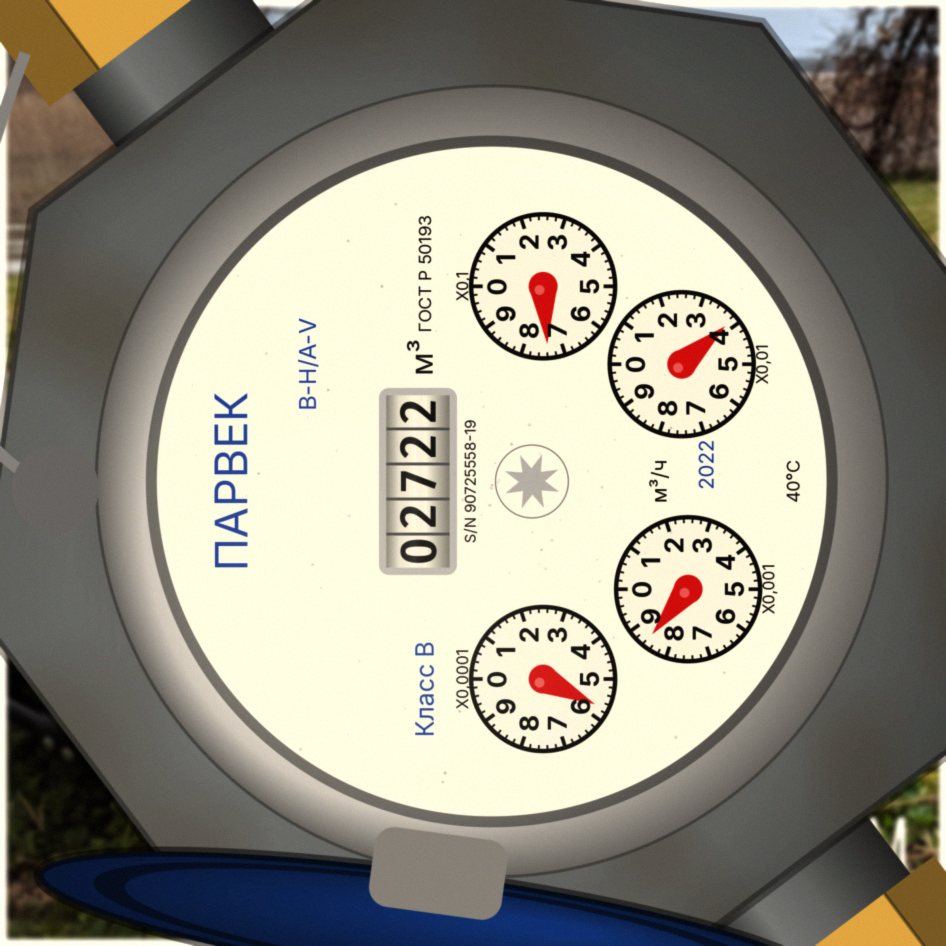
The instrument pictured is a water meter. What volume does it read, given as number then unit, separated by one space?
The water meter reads 2722.7385 m³
